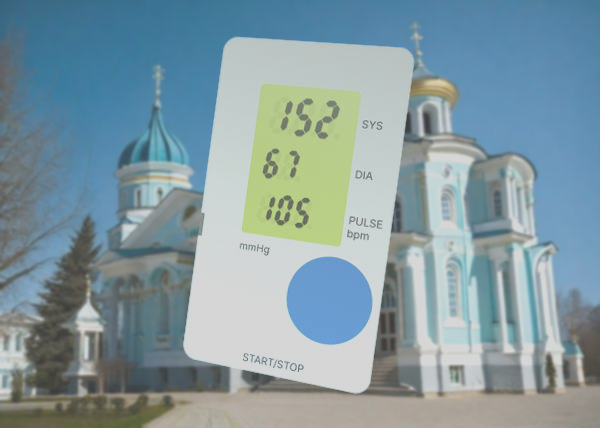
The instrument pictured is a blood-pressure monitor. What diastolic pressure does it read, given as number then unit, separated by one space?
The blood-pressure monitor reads 67 mmHg
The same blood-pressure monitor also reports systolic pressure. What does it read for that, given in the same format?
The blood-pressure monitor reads 152 mmHg
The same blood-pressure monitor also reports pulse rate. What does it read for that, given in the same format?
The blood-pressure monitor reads 105 bpm
